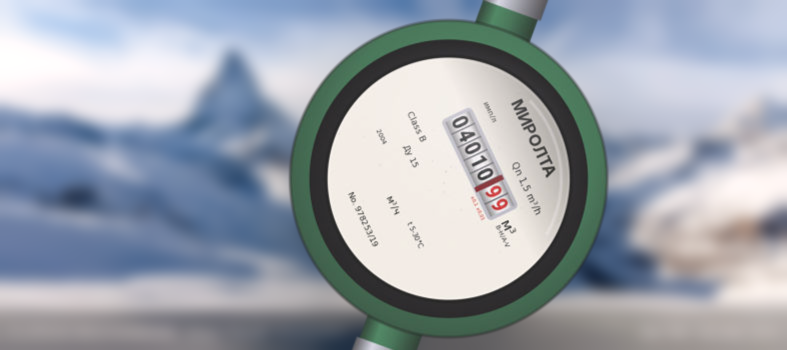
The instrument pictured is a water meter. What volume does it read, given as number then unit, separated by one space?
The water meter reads 4010.99 m³
